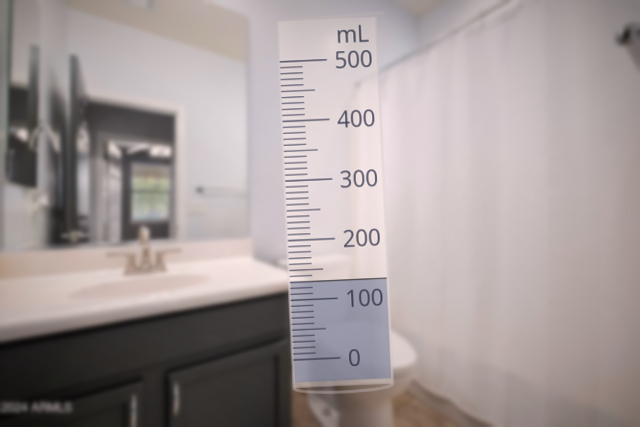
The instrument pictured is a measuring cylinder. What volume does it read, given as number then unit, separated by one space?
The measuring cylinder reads 130 mL
